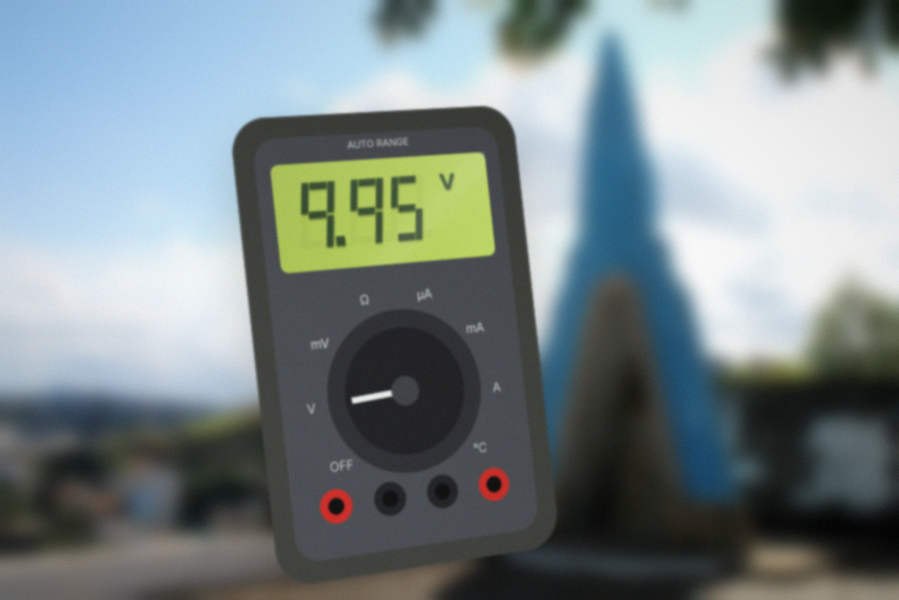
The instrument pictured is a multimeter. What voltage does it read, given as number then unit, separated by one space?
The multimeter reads 9.95 V
